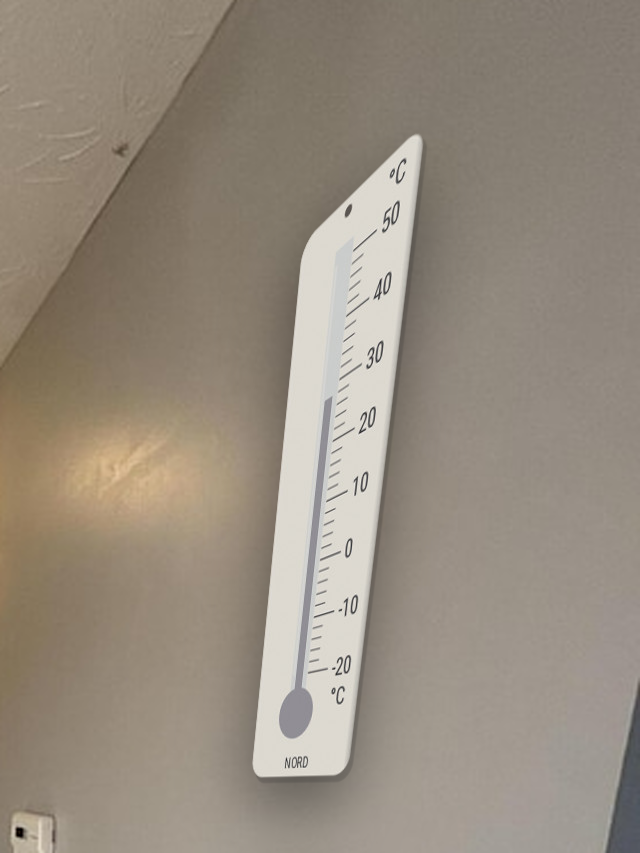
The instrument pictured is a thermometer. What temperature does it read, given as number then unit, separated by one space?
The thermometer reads 28 °C
